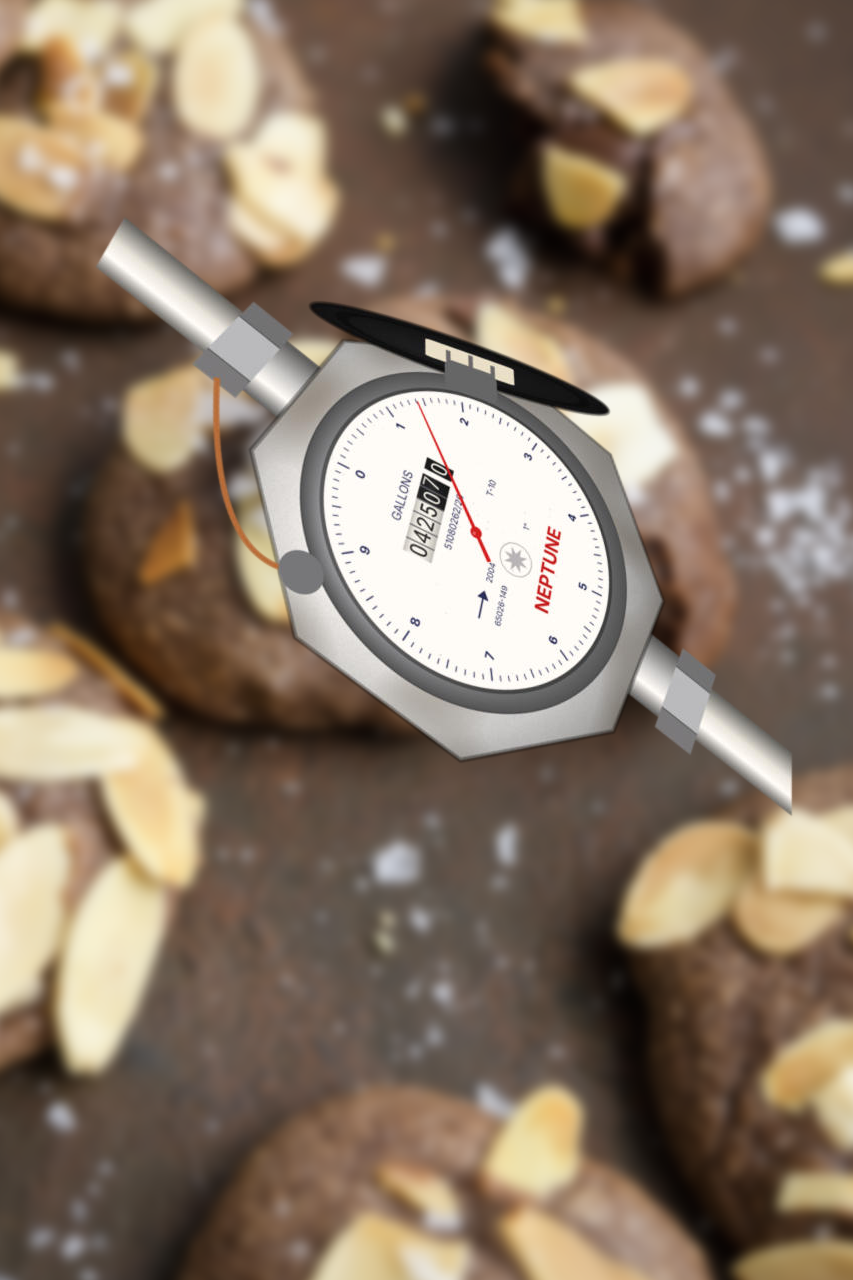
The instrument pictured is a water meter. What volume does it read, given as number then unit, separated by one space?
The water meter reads 425071.4 gal
